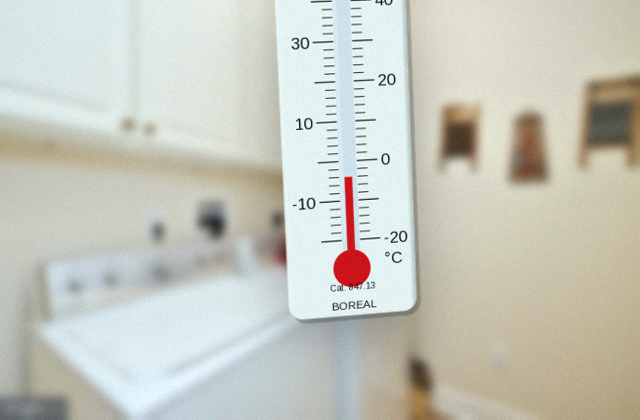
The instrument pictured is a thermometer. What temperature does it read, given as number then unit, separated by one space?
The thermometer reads -4 °C
